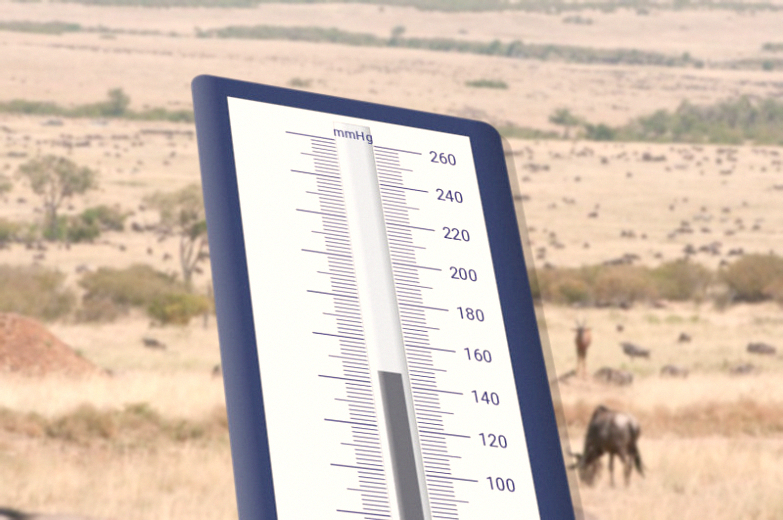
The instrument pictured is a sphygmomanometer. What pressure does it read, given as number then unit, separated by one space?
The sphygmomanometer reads 146 mmHg
